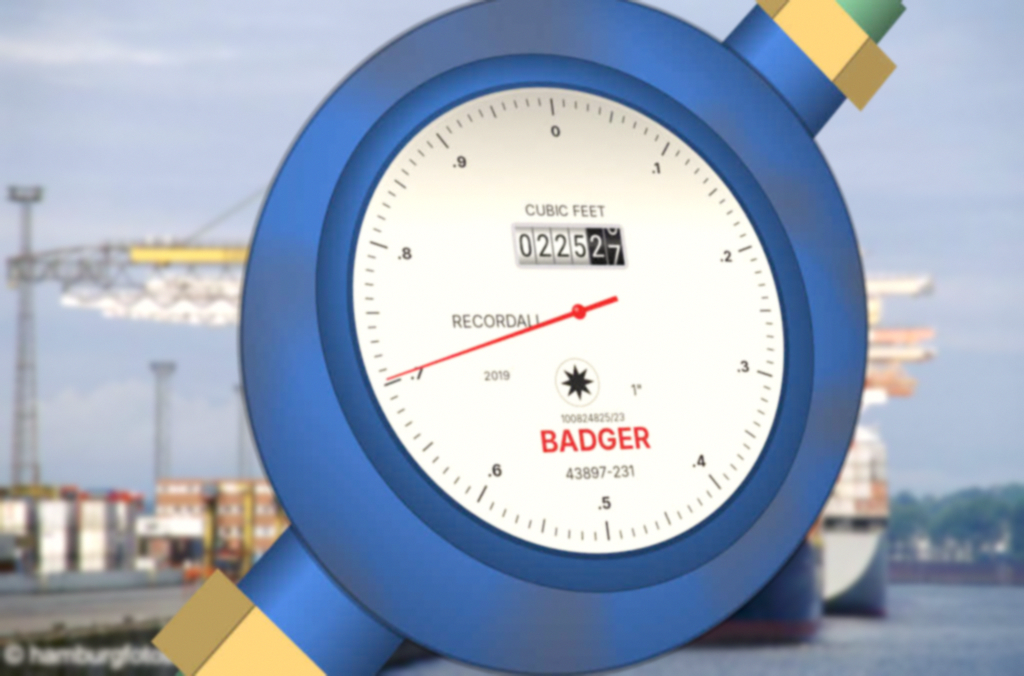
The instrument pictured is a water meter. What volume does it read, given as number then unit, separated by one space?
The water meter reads 22526.70 ft³
